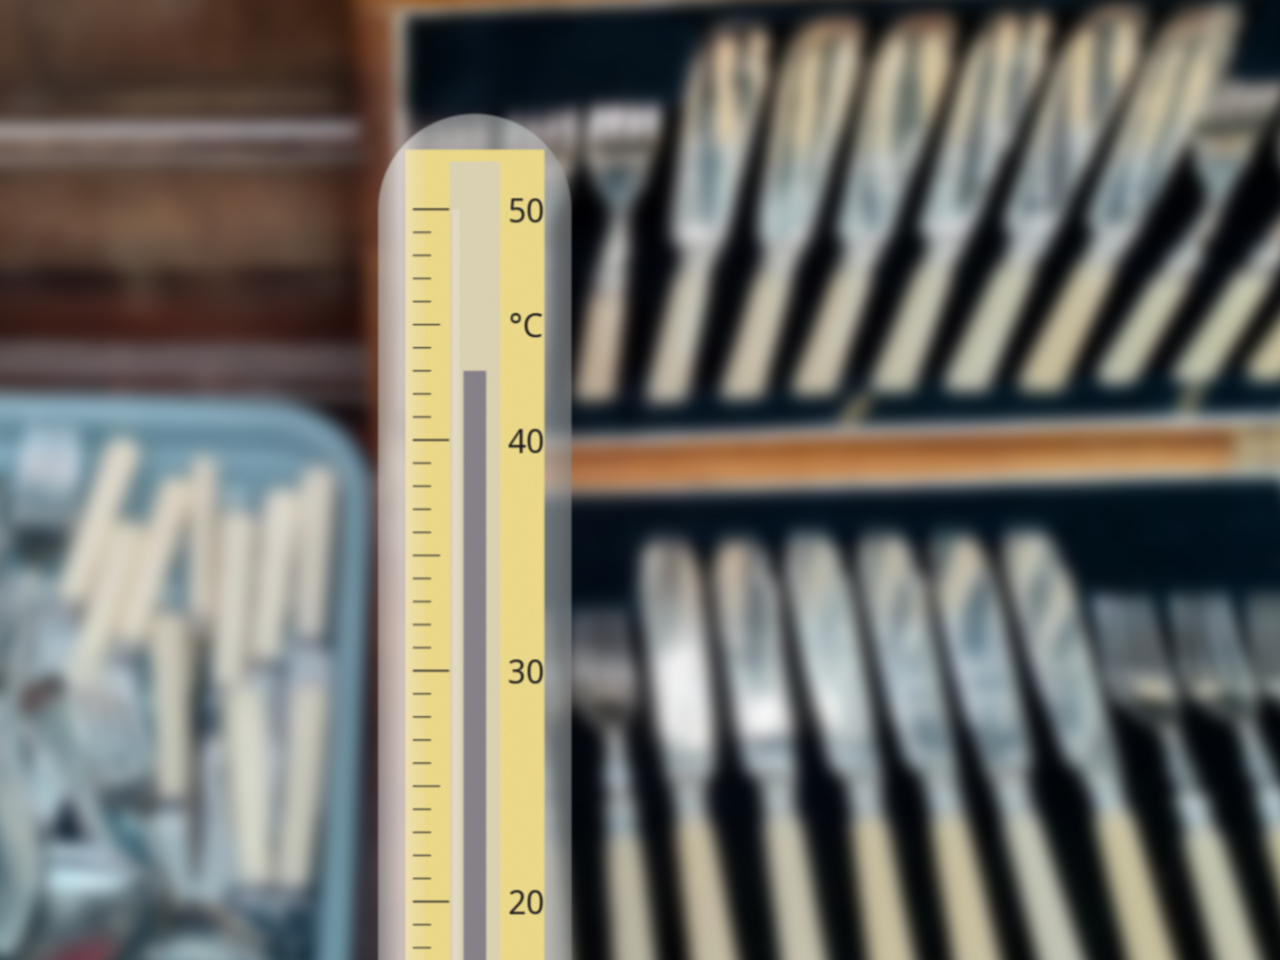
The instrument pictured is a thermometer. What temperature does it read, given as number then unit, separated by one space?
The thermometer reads 43 °C
